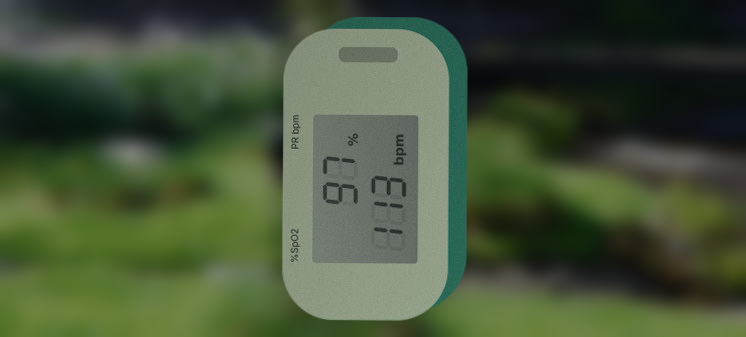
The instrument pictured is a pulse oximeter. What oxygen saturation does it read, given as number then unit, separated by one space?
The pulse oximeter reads 97 %
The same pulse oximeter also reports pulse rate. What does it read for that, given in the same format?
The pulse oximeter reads 113 bpm
